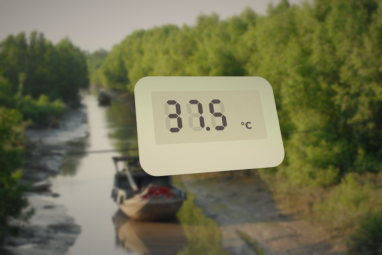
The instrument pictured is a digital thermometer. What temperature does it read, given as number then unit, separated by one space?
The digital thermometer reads 37.5 °C
